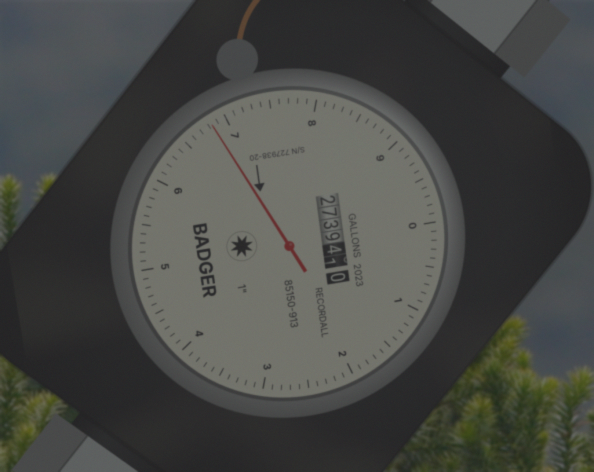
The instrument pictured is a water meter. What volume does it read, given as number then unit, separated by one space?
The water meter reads 2739406.8 gal
